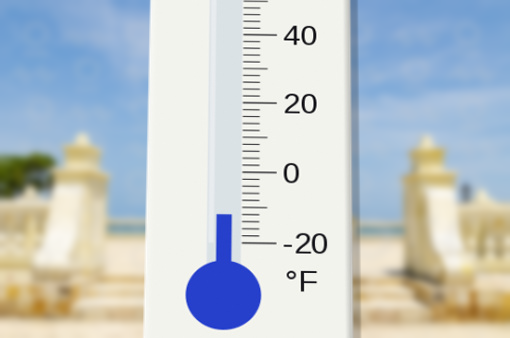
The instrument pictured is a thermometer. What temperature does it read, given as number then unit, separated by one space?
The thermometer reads -12 °F
